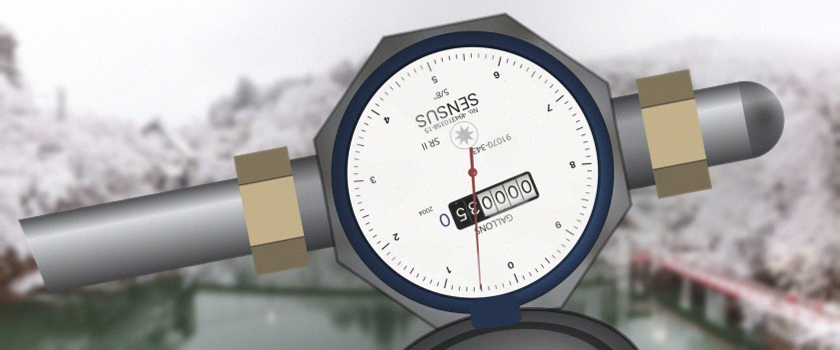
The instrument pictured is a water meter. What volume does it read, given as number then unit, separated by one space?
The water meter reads 350.5 gal
